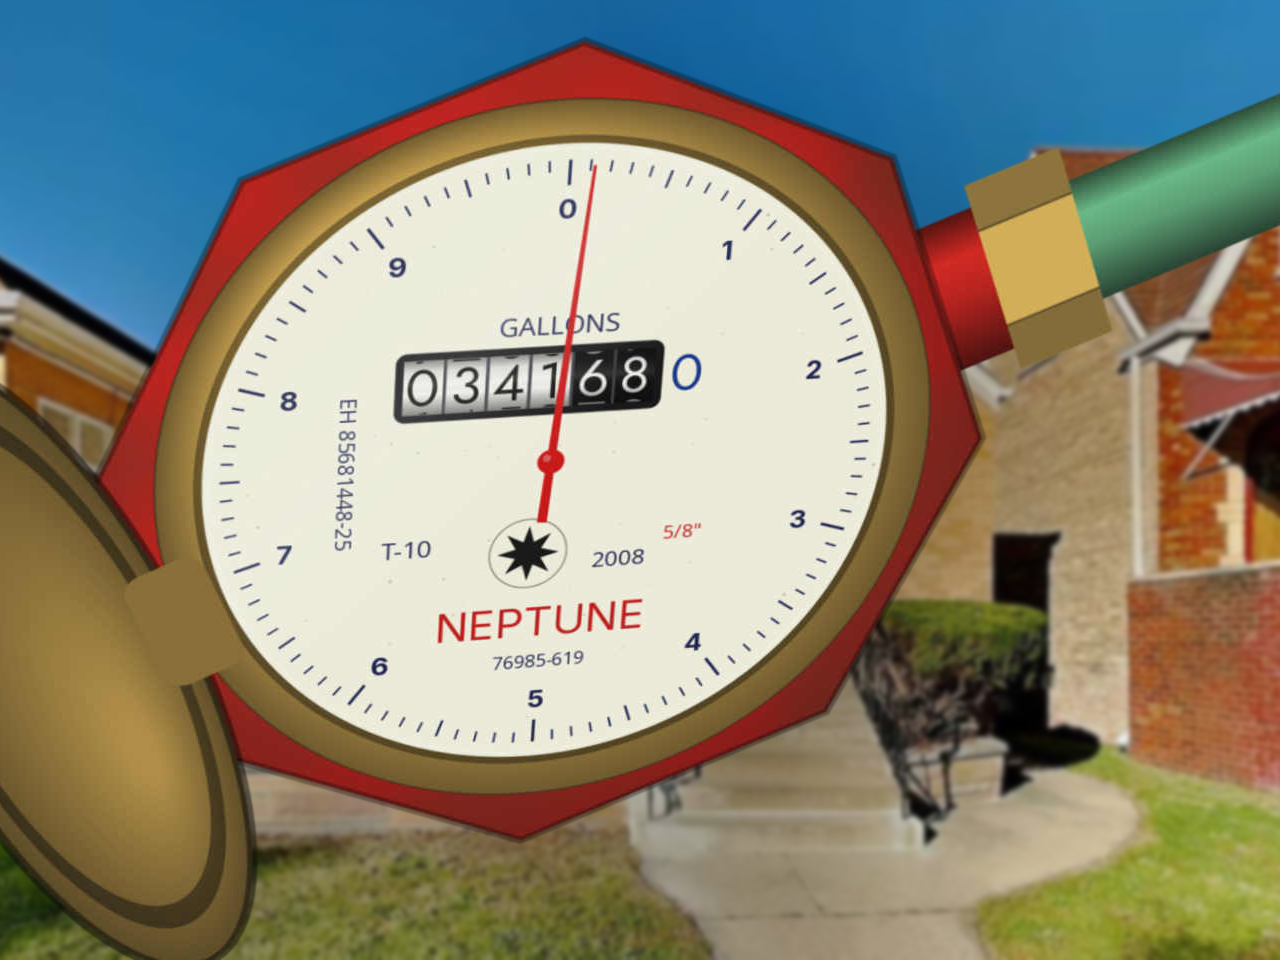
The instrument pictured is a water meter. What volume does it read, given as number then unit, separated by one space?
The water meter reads 341680.1 gal
